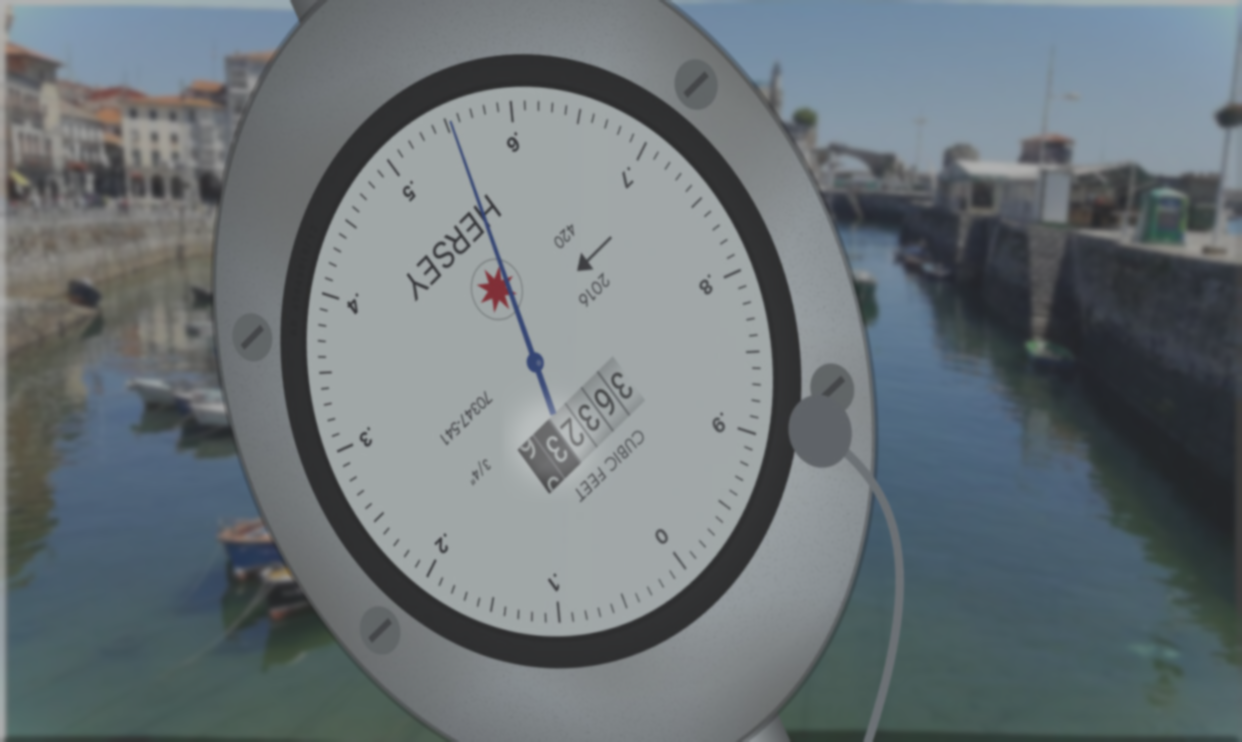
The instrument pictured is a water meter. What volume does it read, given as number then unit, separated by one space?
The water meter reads 363235.55 ft³
